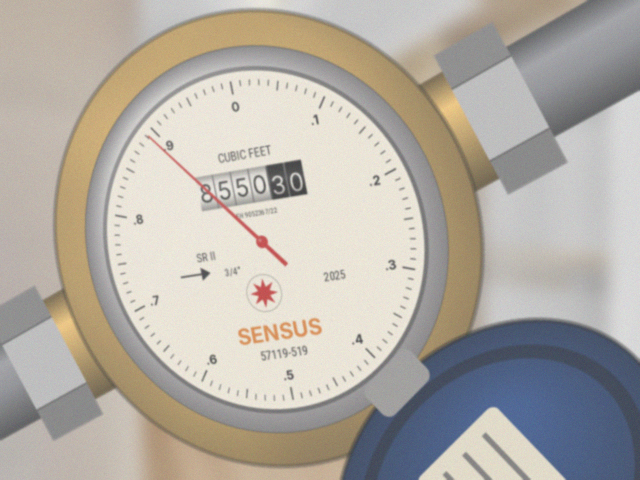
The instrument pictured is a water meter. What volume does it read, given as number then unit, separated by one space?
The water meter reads 855029.89 ft³
